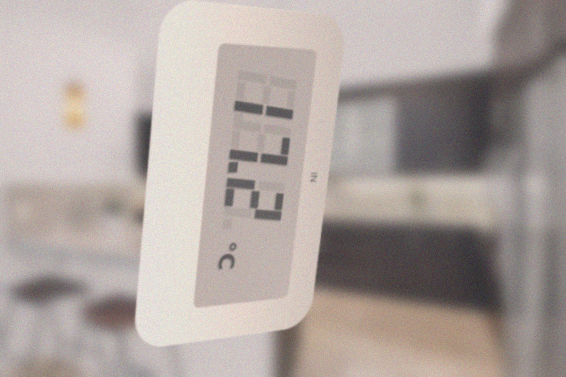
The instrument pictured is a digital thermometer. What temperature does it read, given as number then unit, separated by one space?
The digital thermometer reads 17.2 °C
